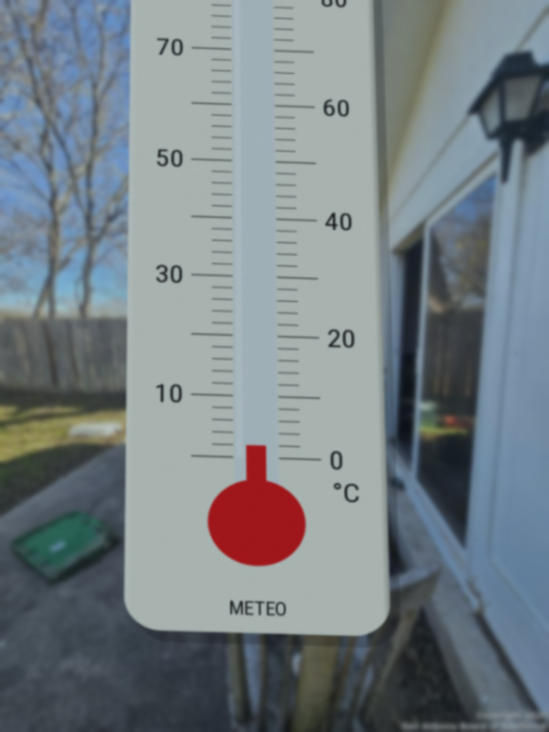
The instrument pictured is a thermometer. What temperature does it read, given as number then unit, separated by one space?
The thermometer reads 2 °C
